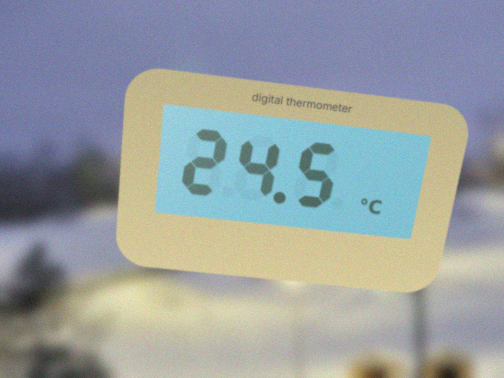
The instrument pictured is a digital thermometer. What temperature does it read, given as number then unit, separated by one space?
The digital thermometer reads 24.5 °C
